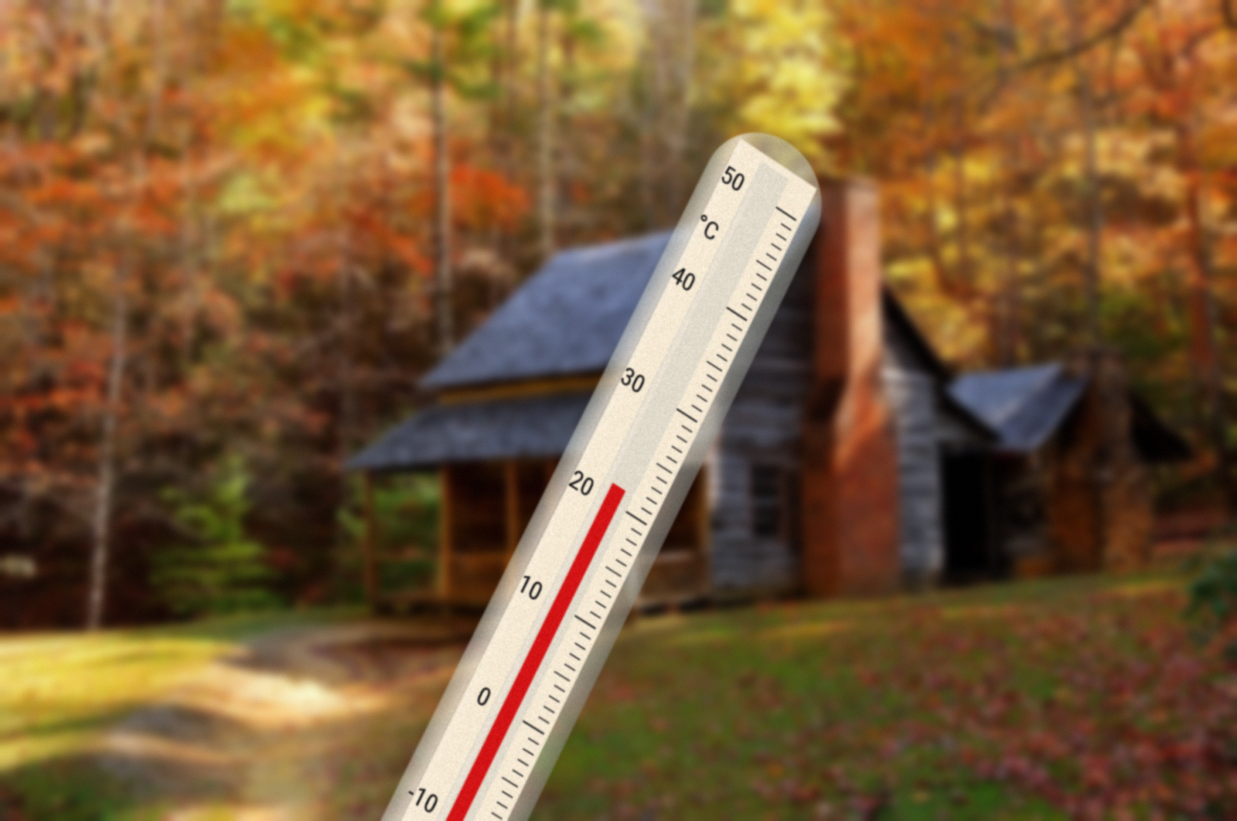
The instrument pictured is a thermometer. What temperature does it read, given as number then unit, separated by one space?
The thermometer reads 21.5 °C
